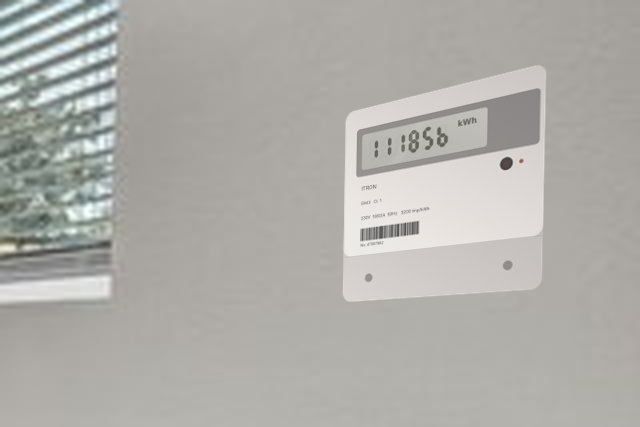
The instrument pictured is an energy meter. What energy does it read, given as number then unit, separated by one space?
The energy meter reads 111856 kWh
